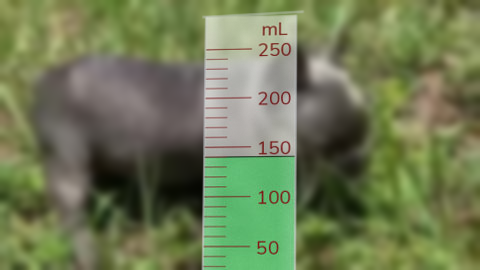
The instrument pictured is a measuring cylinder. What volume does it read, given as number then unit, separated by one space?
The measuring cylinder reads 140 mL
